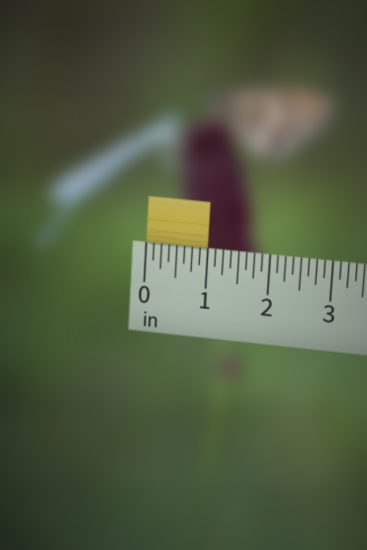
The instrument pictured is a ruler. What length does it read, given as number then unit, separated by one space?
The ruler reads 1 in
